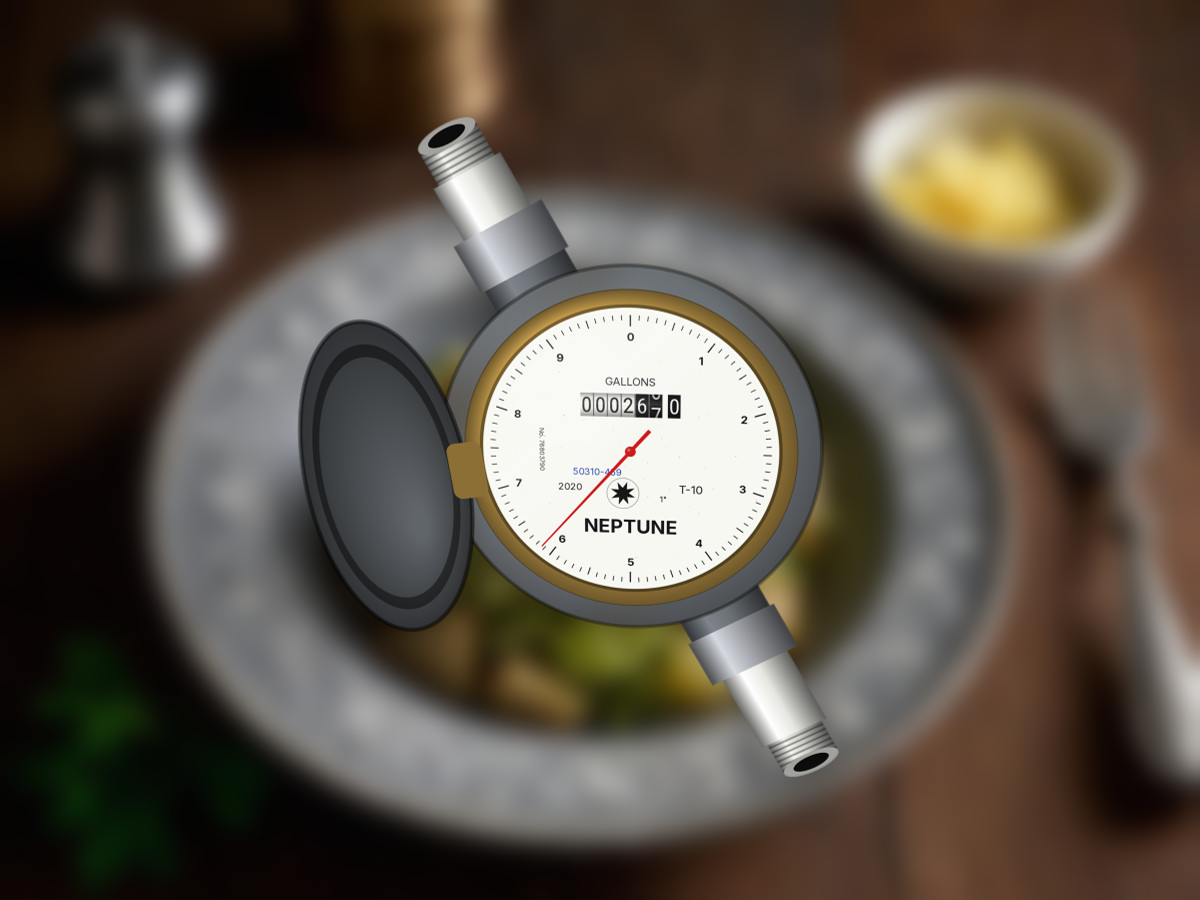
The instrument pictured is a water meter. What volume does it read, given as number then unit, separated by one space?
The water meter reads 2666.1 gal
